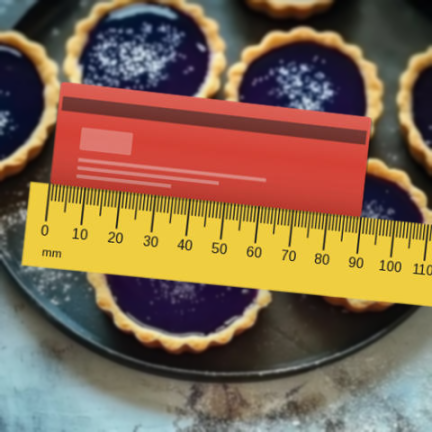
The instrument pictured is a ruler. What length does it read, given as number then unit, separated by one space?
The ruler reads 90 mm
